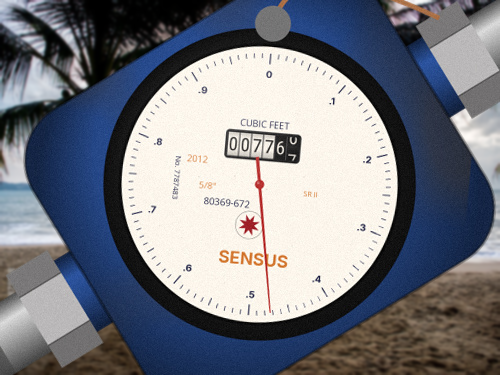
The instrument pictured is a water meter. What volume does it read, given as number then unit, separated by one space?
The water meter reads 7766.47 ft³
